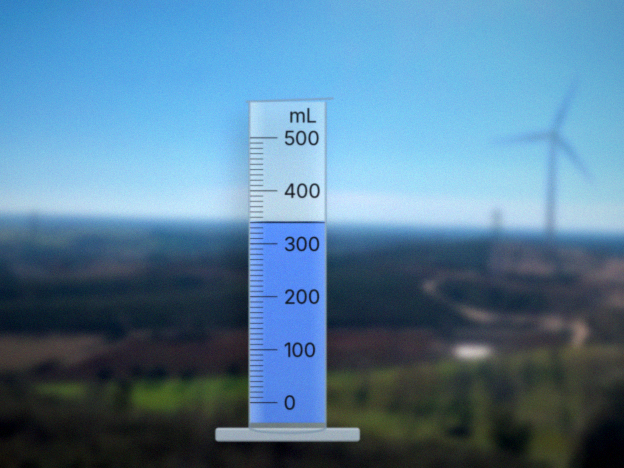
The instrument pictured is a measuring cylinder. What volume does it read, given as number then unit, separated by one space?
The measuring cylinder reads 340 mL
